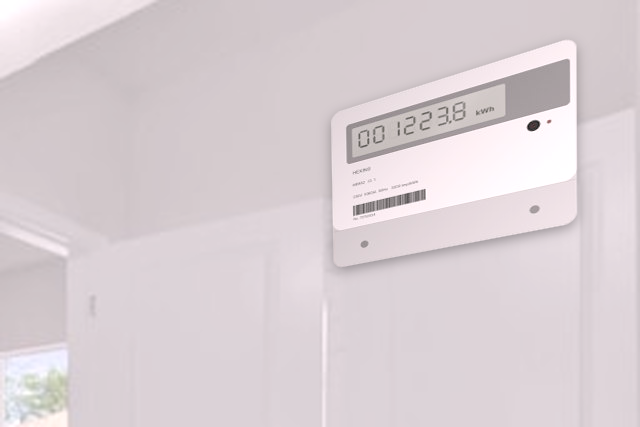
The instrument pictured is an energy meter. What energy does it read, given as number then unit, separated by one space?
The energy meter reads 1223.8 kWh
